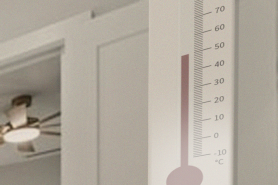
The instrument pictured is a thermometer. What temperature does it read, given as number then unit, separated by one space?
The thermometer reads 50 °C
